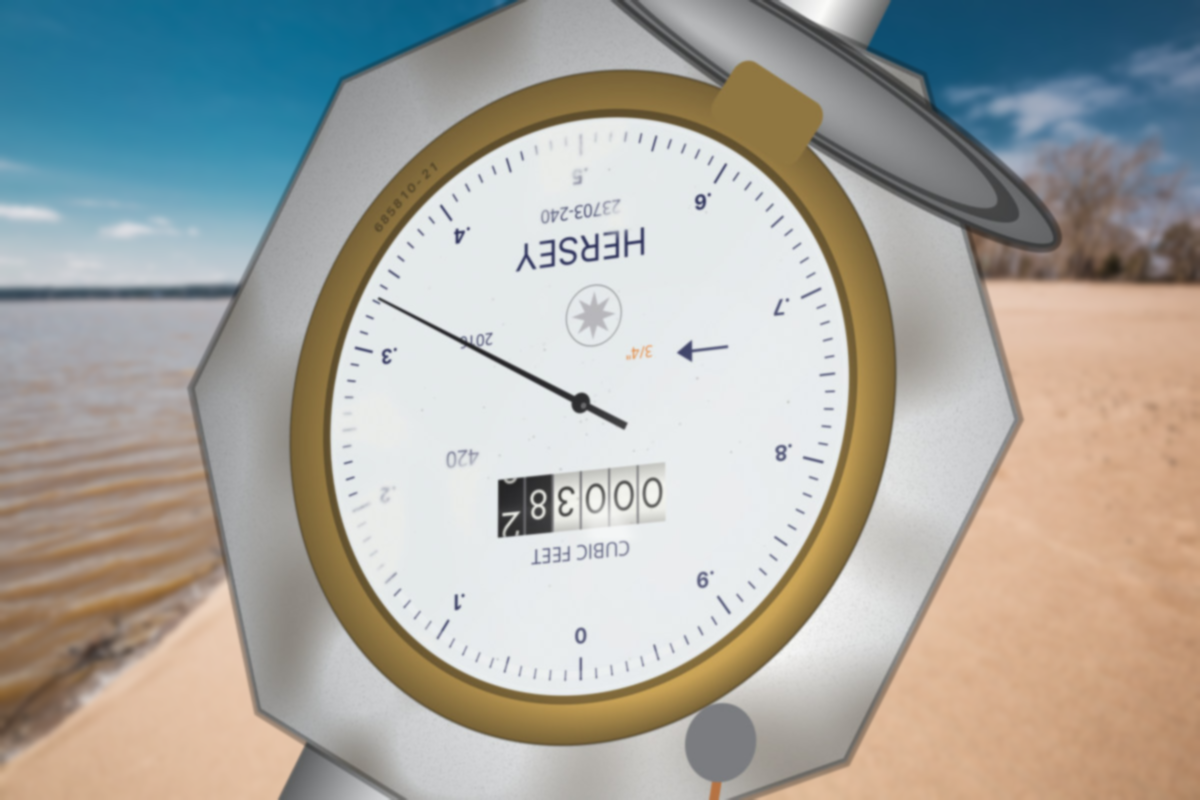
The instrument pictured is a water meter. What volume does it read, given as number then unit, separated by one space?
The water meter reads 382.33 ft³
